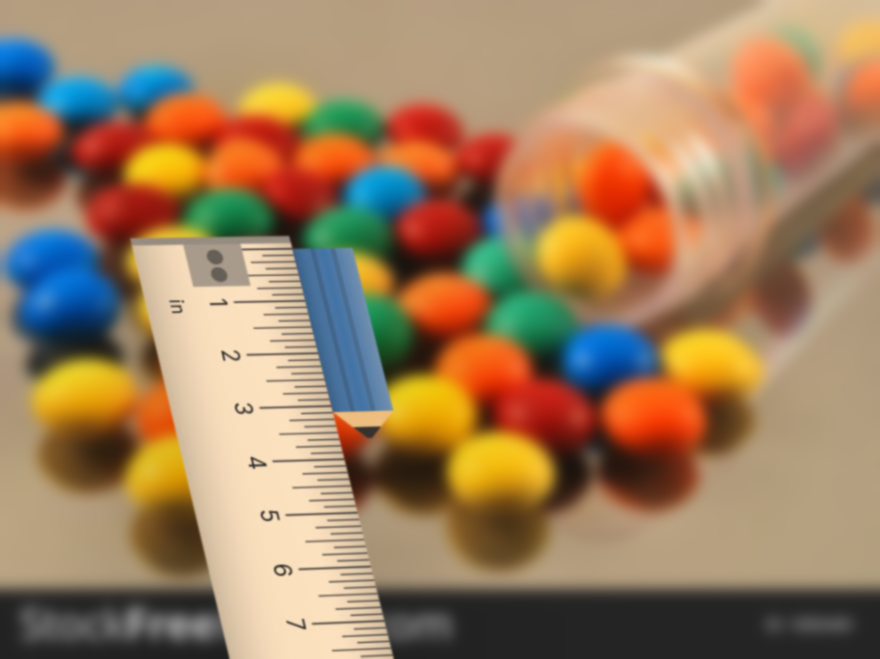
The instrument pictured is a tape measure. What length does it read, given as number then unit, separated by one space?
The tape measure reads 3.625 in
